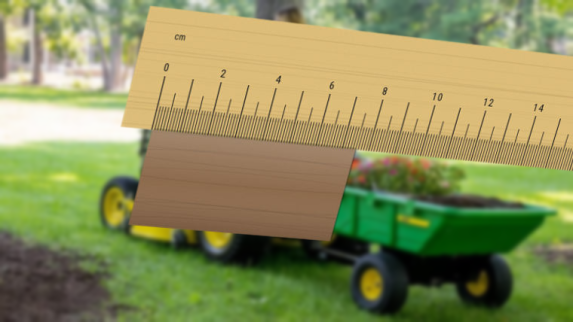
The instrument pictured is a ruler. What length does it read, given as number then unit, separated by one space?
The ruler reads 7.5 cm
